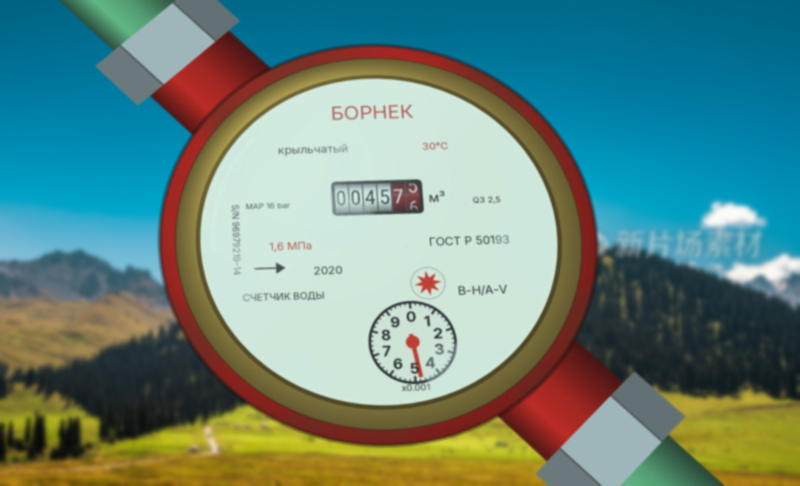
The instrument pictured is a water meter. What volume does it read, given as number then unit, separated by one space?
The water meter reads 45.754 m³
